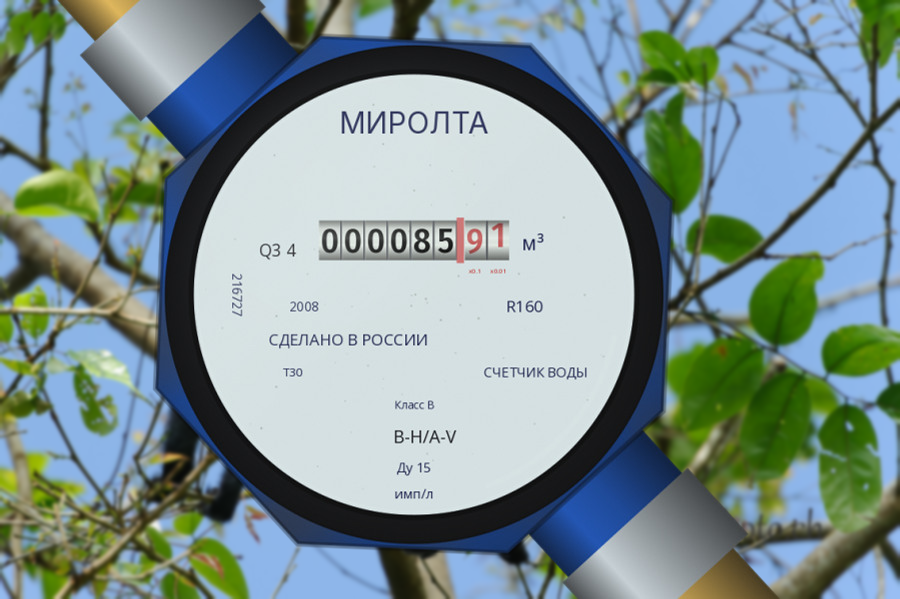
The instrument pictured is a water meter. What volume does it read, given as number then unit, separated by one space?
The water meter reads 85.91 m³
